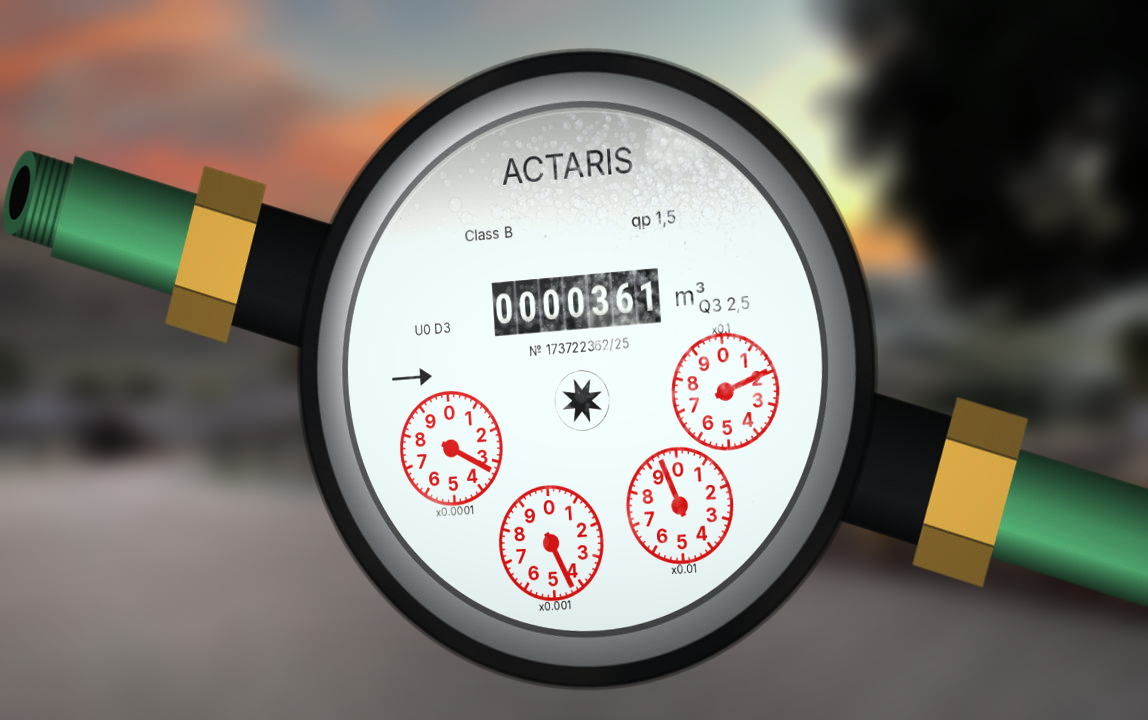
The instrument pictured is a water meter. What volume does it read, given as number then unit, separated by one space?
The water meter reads 361.1943 m³
